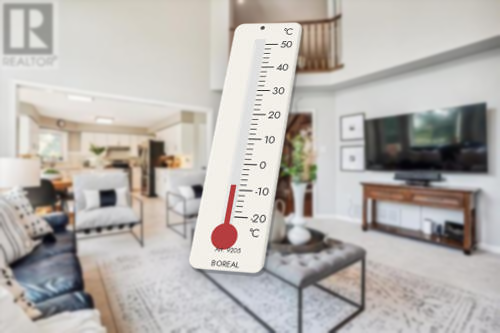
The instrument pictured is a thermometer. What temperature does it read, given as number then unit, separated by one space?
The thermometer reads -8 °C
